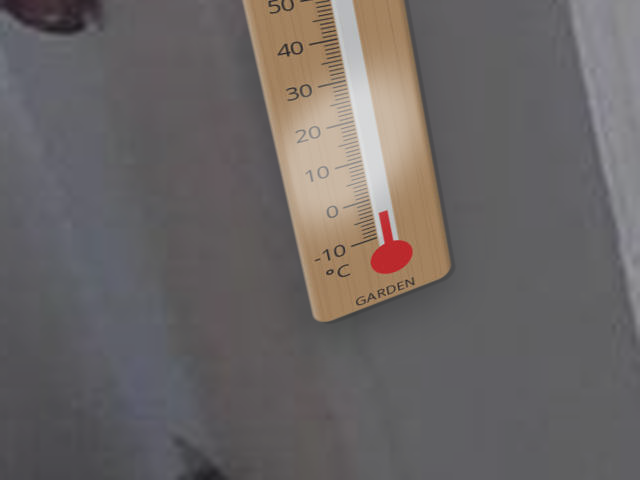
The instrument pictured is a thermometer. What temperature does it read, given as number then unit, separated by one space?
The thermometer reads -4 °C
